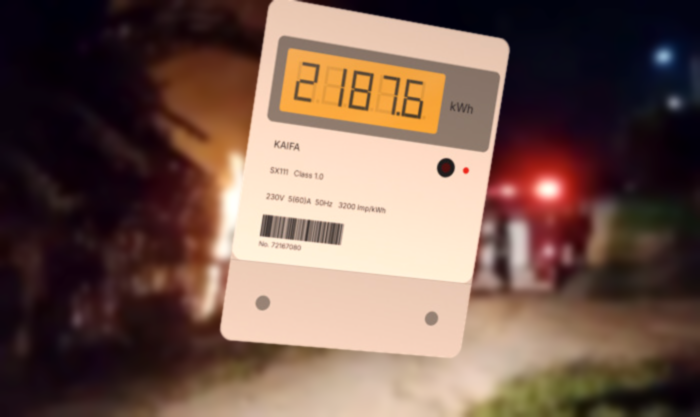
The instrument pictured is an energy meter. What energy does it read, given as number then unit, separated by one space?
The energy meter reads 2187.6 kWh
